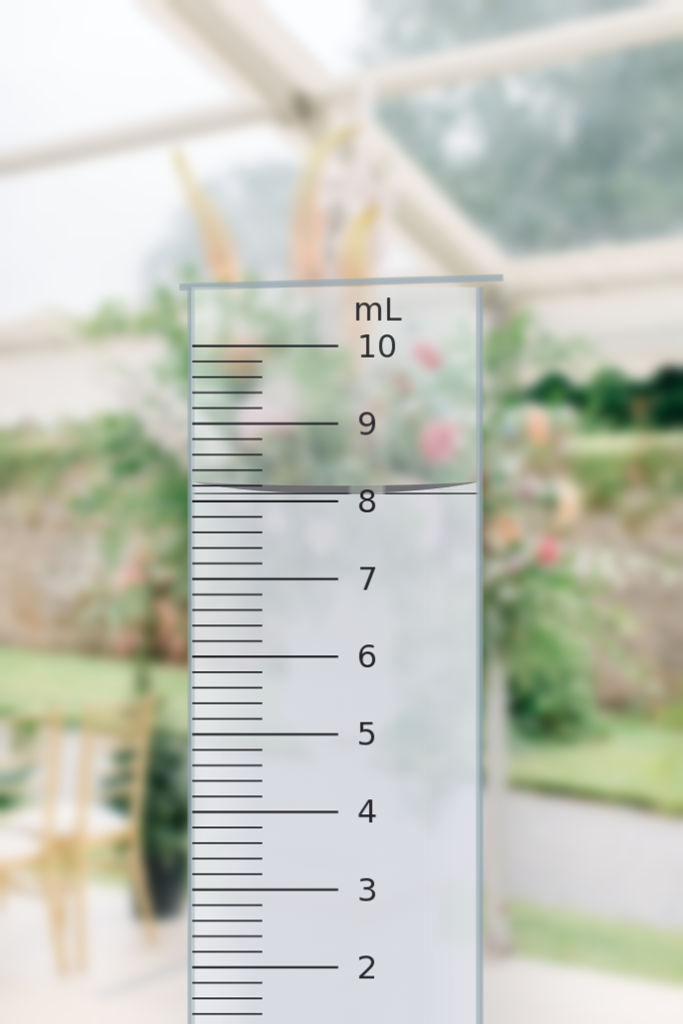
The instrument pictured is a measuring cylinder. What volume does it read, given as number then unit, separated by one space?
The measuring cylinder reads 8.1 mL
